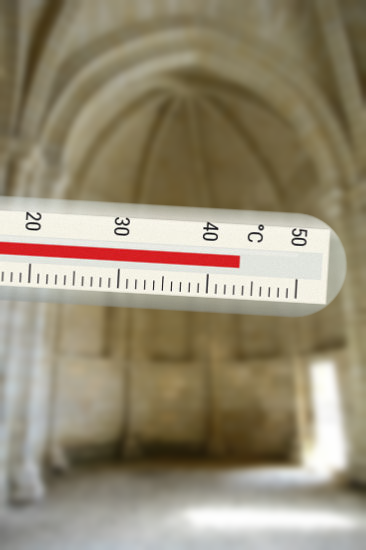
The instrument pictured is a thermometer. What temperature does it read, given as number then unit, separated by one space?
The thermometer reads 43.5 °C
